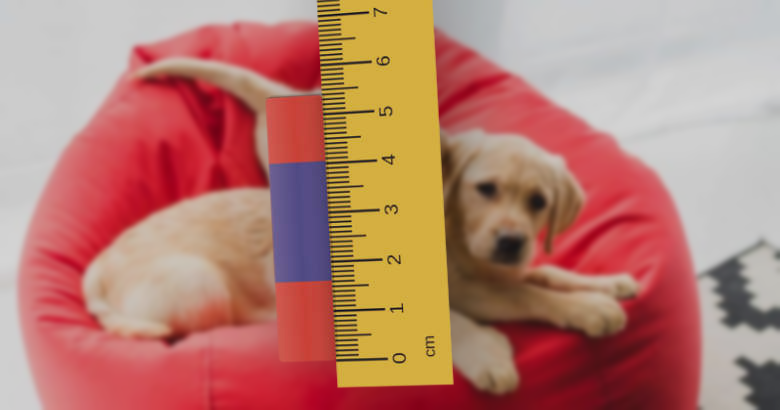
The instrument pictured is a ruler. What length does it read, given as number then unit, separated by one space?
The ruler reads 5.4 cm
